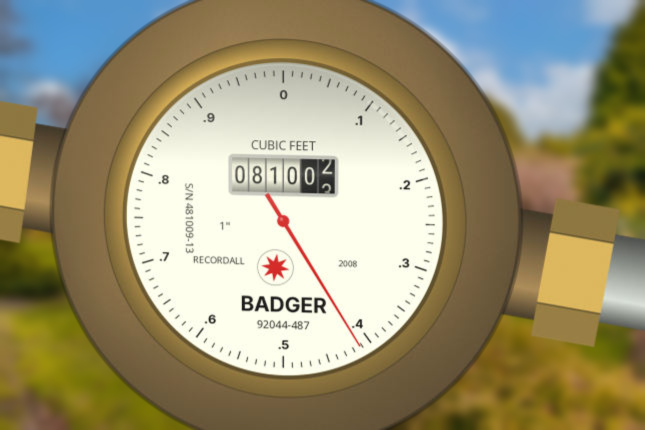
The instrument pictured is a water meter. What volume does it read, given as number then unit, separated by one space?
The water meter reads 81002.41 ft³
